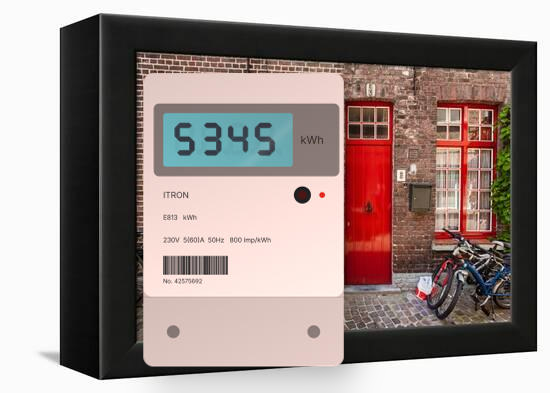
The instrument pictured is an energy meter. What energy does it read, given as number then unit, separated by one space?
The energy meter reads 5345 kWh
